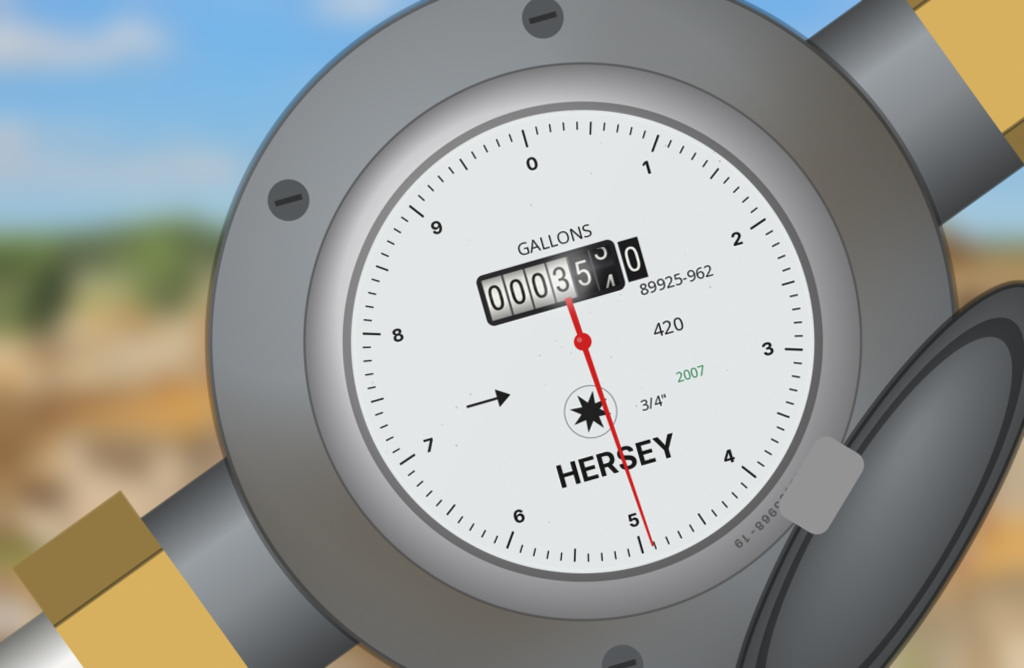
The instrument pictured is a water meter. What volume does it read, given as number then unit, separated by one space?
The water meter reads 3534.9 gal
